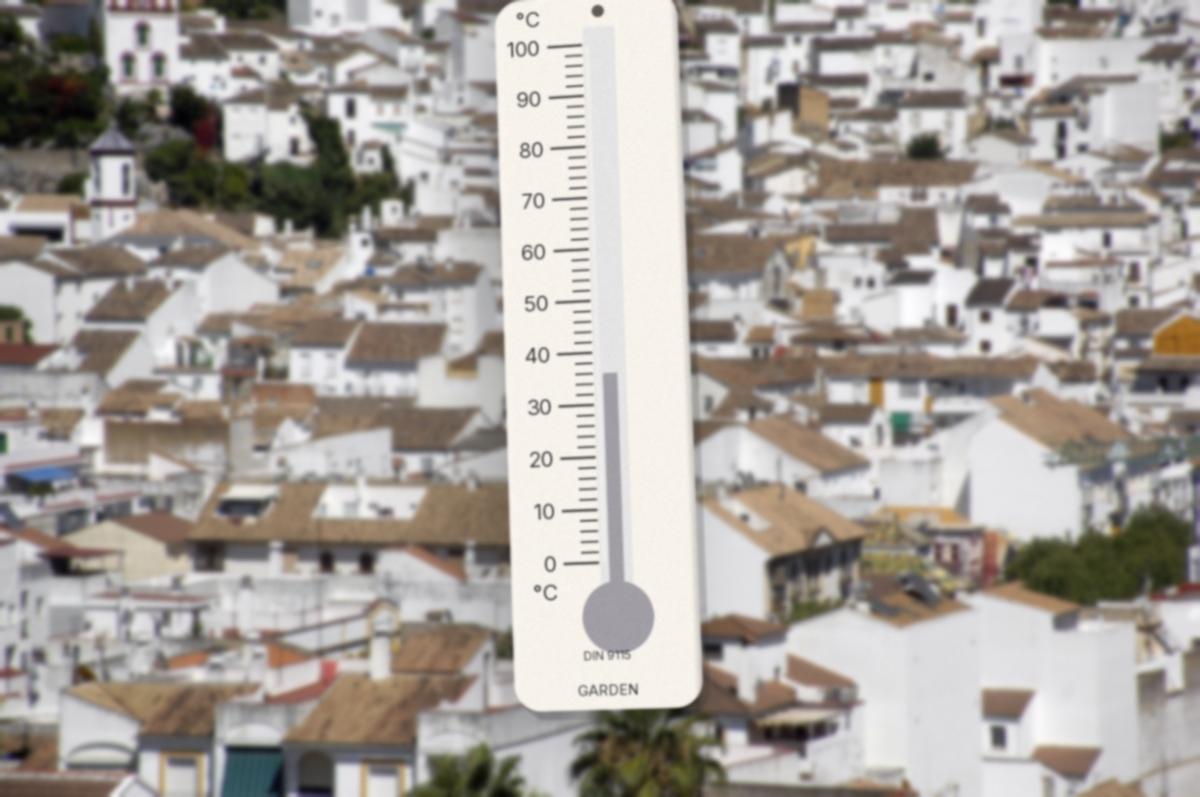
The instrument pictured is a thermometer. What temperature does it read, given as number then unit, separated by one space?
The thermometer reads 36 °C
